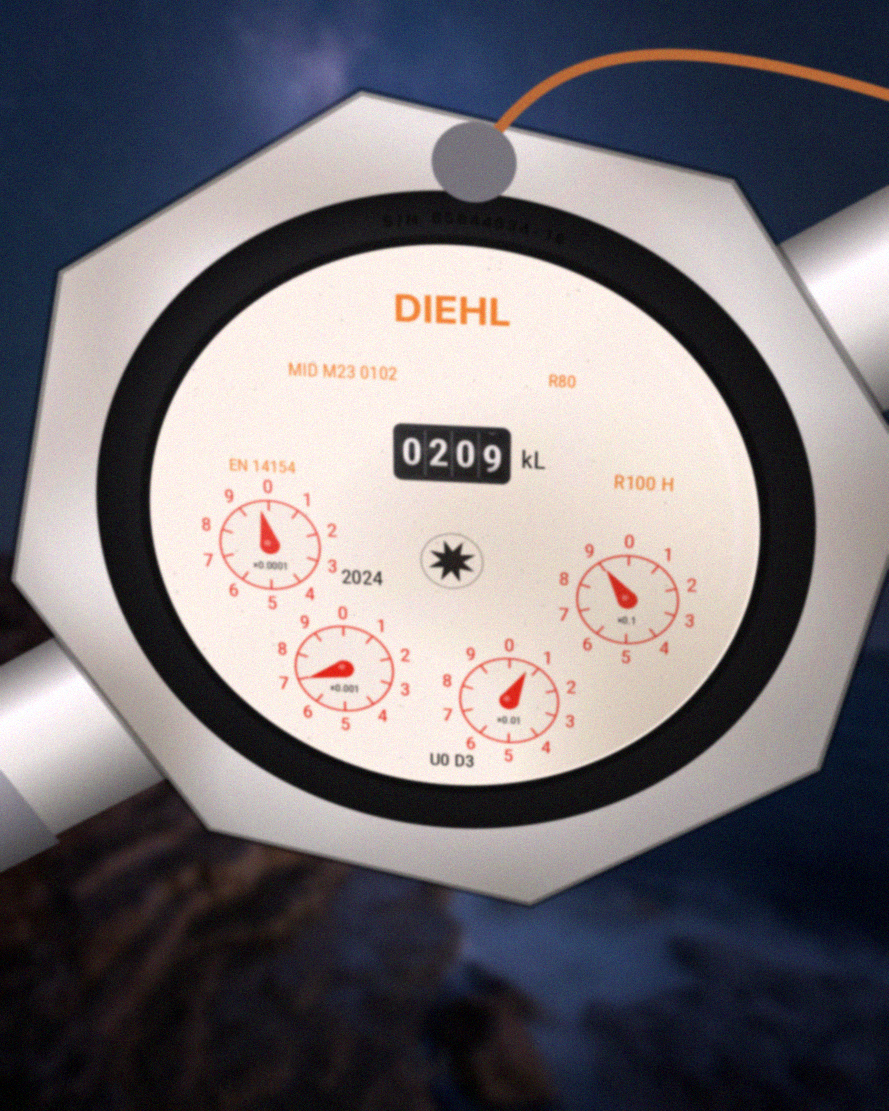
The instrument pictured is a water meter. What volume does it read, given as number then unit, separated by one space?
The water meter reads 208.9069 kL
